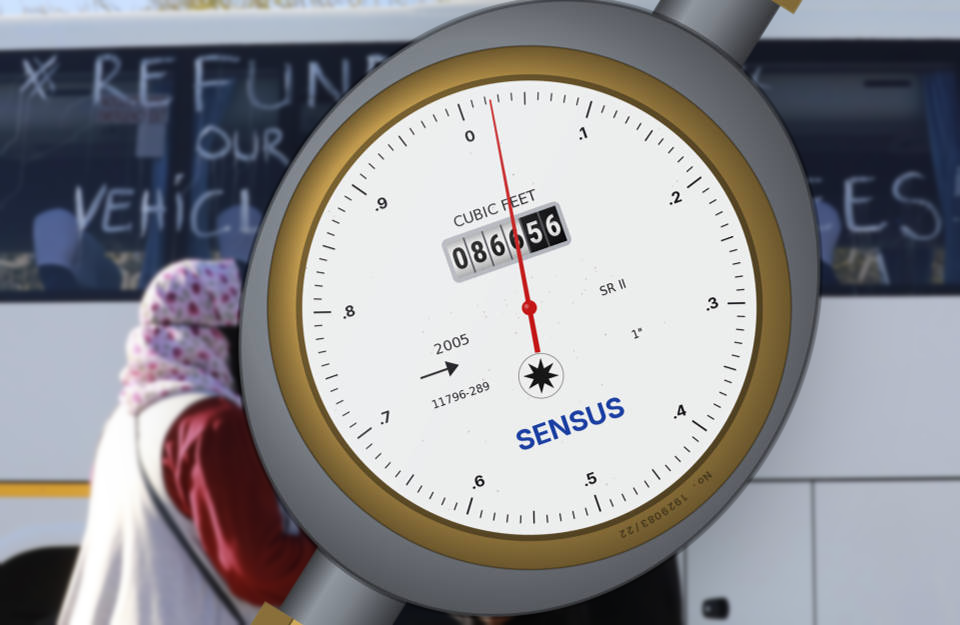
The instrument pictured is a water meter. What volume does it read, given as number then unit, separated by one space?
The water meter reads 86656.02 ft³
